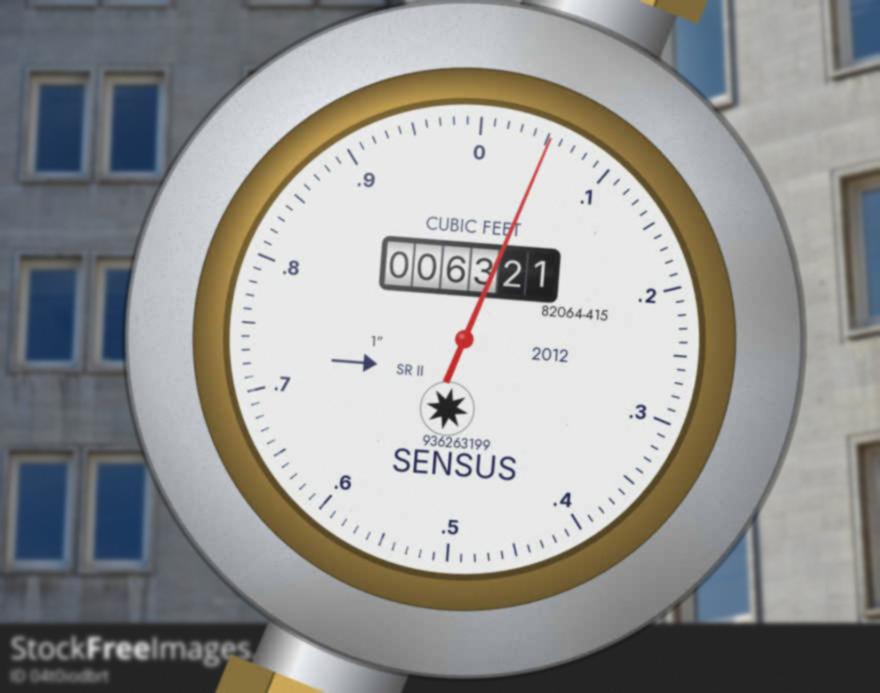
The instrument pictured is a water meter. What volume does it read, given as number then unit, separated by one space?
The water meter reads 6321.05 ft³
